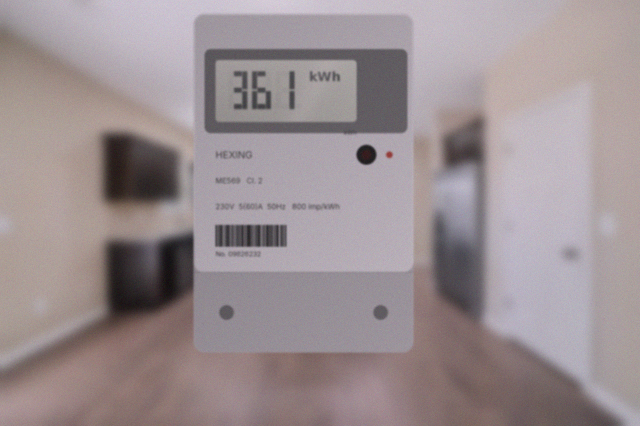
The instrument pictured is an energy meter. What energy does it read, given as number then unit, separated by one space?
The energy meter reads 361 kWh
